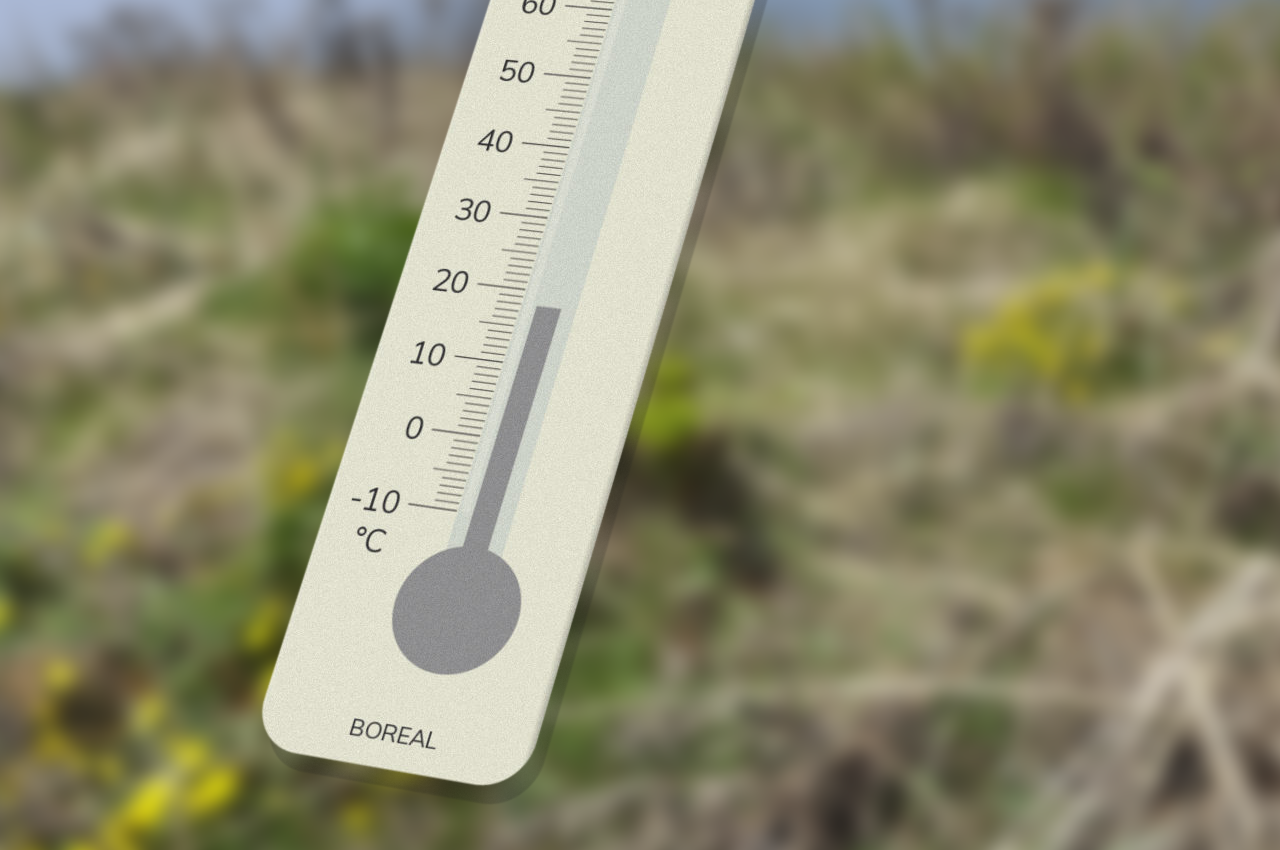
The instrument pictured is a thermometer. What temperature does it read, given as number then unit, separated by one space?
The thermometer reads 18 °C
